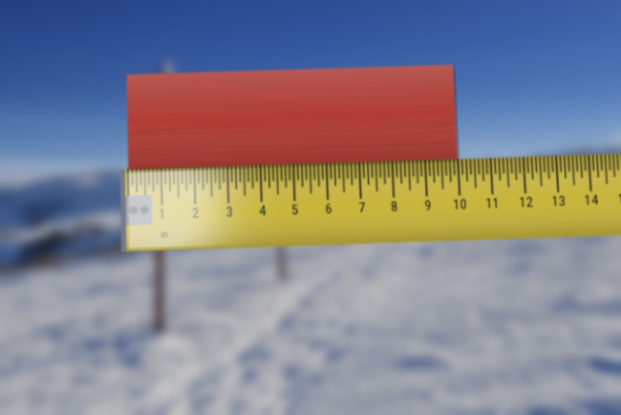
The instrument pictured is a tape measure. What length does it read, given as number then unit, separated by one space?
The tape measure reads 10 in
